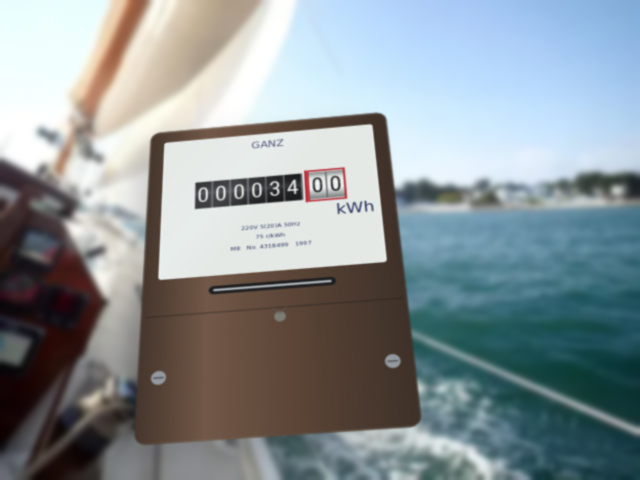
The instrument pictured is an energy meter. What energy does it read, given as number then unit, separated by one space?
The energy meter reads 34.00 kWh
